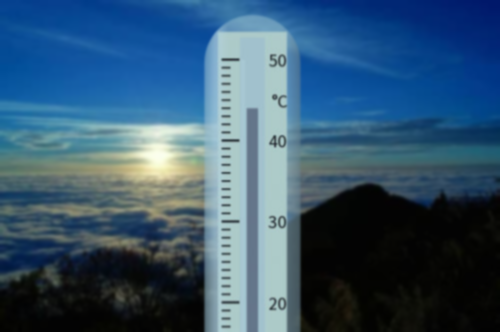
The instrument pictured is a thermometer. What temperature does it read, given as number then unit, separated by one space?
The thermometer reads 44 °C
